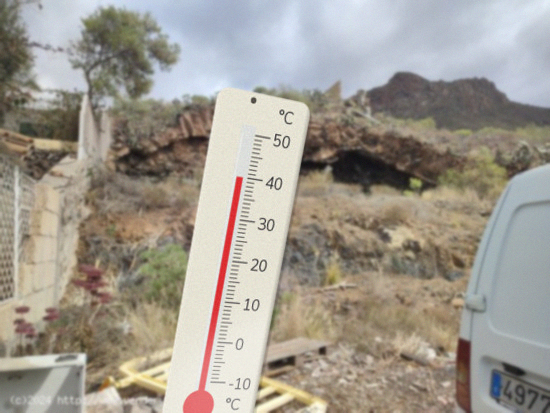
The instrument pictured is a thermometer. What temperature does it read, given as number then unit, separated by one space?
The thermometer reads 40 °C
